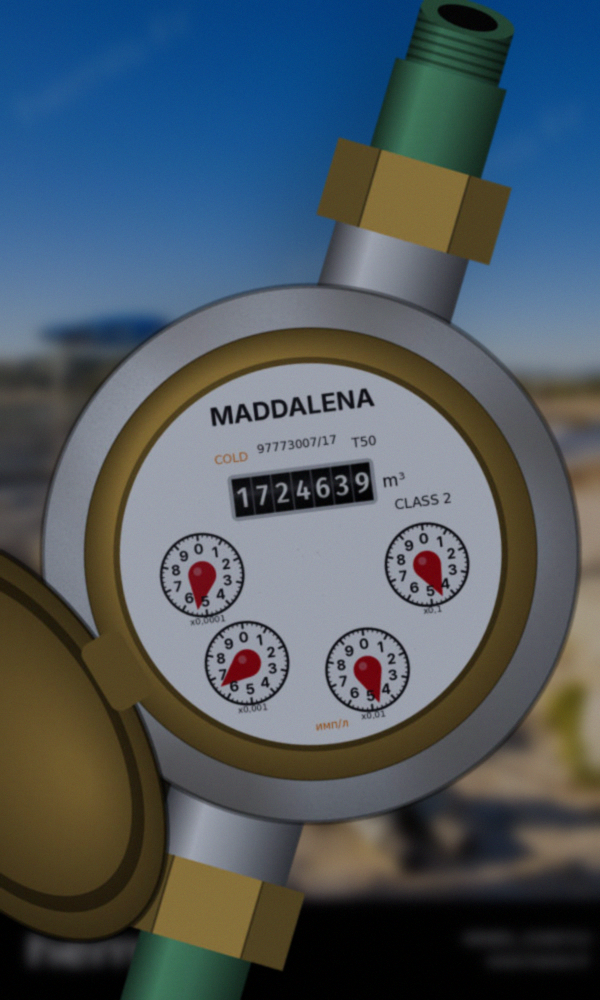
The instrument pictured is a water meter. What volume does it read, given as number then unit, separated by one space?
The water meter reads 1724639.4465 m³
